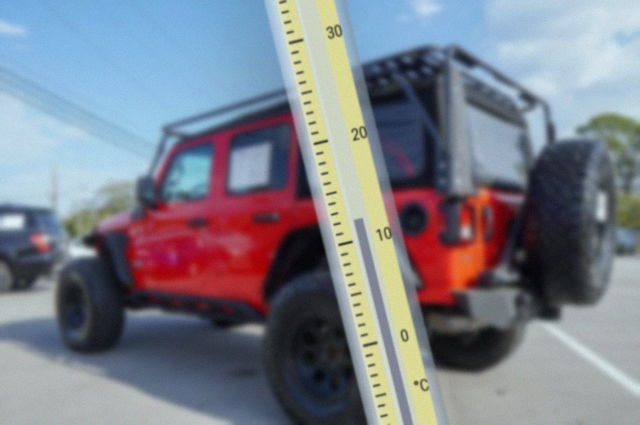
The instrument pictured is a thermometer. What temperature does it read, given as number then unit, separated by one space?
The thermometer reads 12 °C
